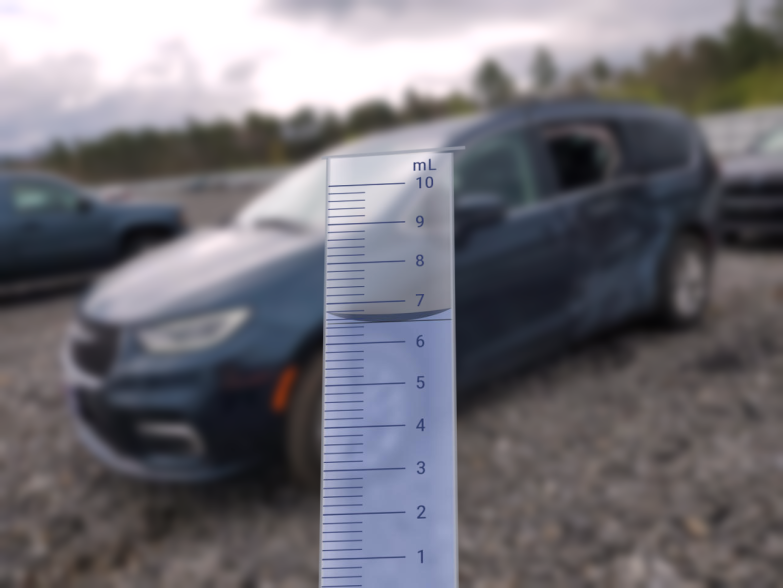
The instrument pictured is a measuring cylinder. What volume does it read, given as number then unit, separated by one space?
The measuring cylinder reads 6.5 mL
